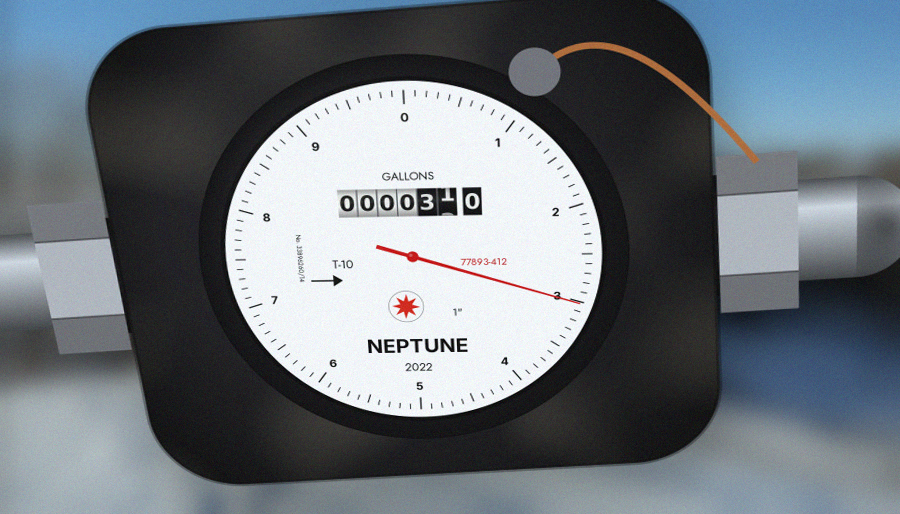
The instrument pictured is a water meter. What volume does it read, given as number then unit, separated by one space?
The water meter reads 313.0 gal
